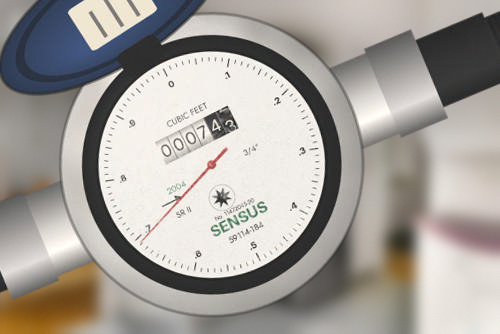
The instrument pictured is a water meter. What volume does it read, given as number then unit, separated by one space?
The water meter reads 742.69 ft³
